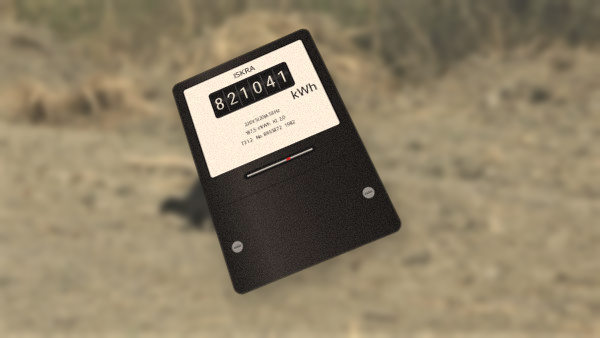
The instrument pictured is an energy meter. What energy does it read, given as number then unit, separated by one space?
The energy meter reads 821041 kWh
